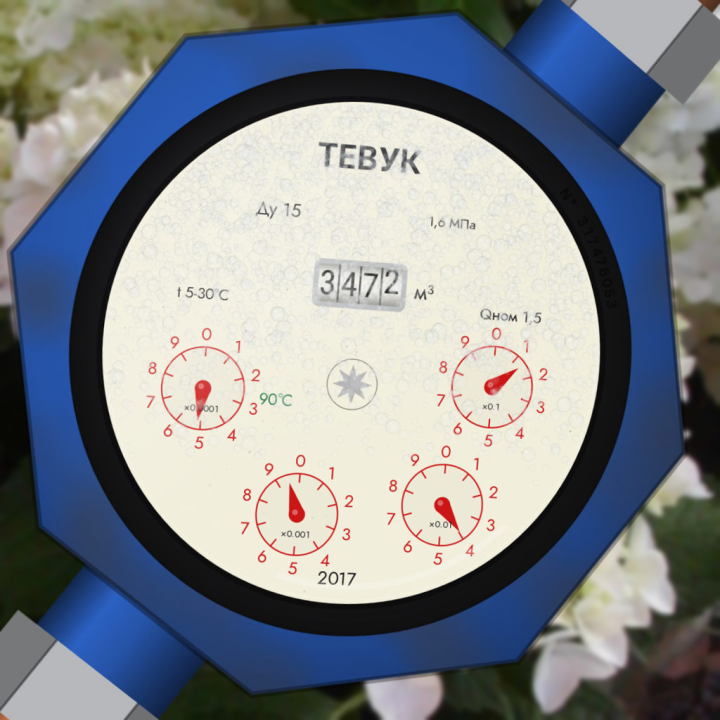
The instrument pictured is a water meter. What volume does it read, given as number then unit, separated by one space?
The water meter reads 3472.1395 m³
